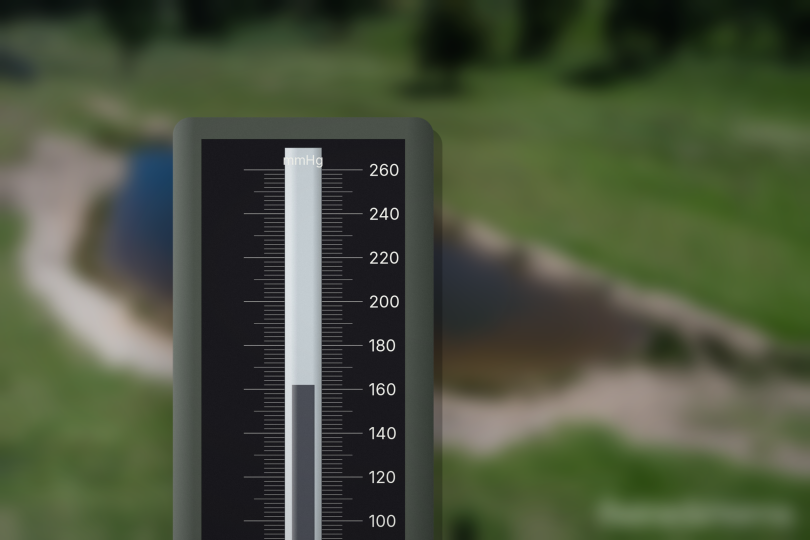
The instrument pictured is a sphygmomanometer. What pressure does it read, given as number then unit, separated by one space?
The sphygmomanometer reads 162 mmHg
